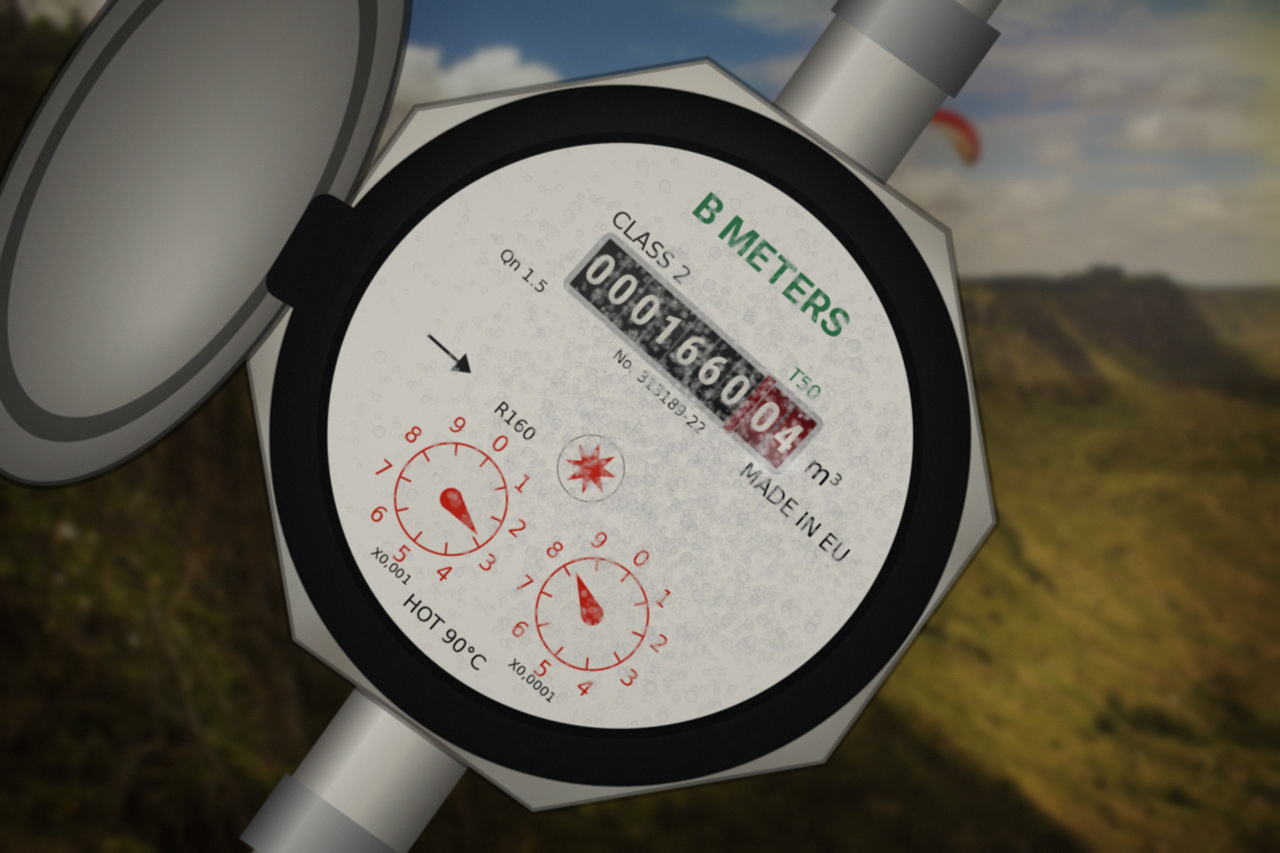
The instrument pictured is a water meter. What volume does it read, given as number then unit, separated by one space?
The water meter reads 1660.0428 m³
